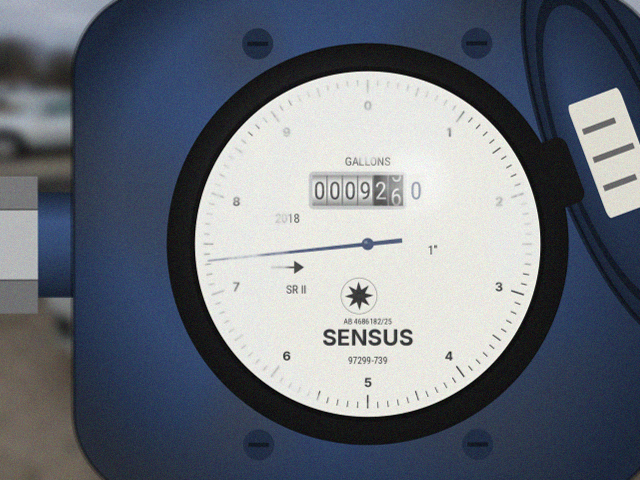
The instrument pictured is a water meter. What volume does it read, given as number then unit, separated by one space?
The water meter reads 9257.3 gal
